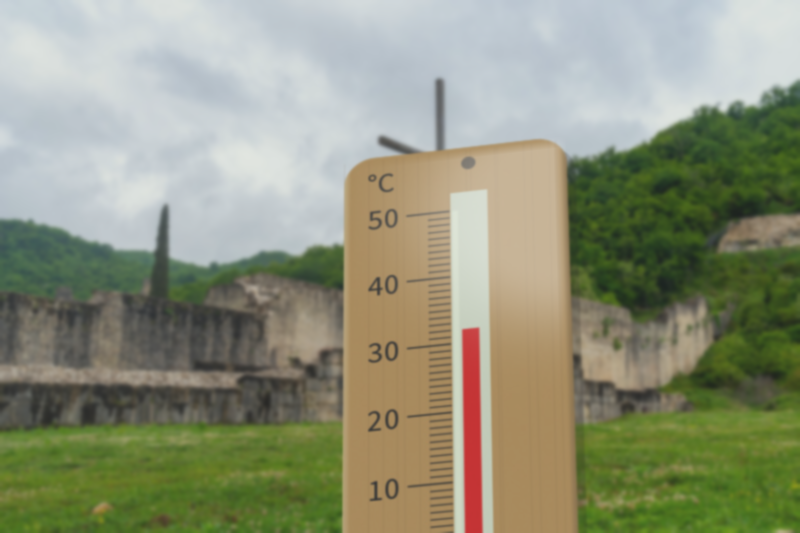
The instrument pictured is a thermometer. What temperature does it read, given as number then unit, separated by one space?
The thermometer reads 32 °C
